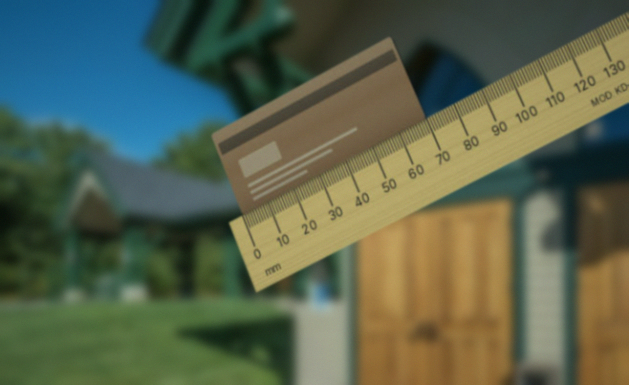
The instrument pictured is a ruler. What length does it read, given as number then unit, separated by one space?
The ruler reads 70 mm
